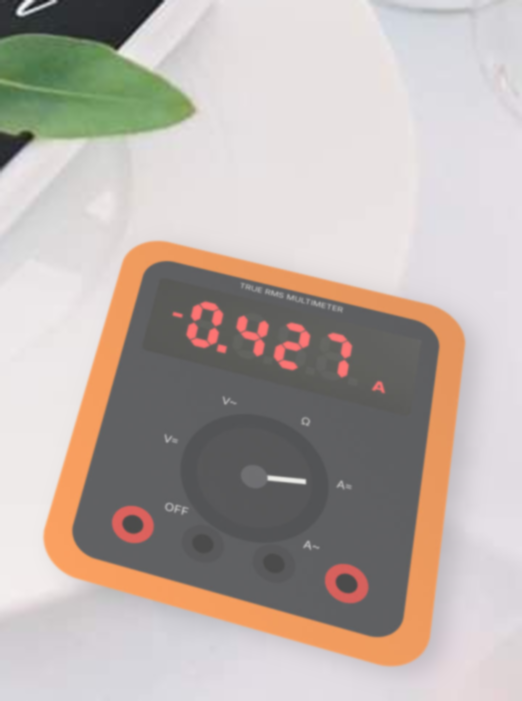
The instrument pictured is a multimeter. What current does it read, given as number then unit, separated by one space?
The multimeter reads -0.427 A
